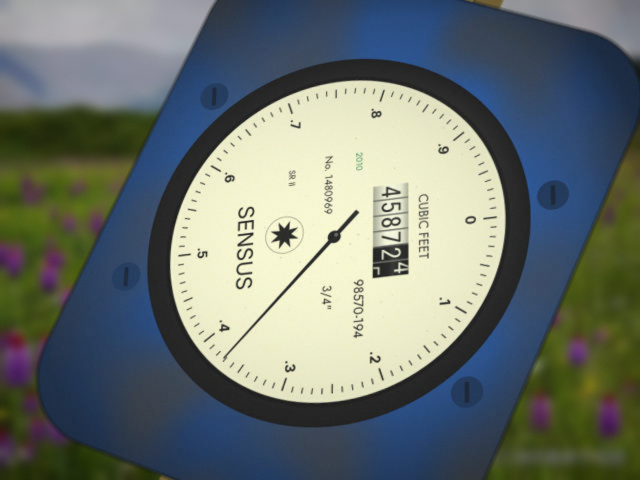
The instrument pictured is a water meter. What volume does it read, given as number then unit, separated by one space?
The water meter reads 458724.37 ft³
